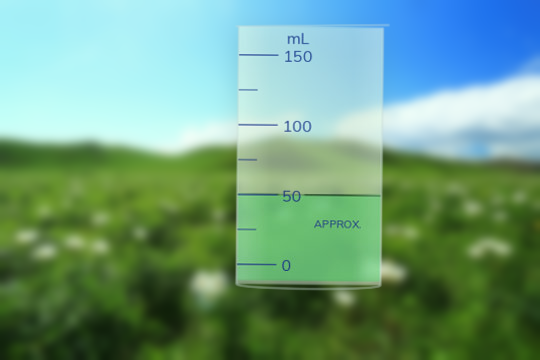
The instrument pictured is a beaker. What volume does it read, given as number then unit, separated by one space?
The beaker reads 50 mL
